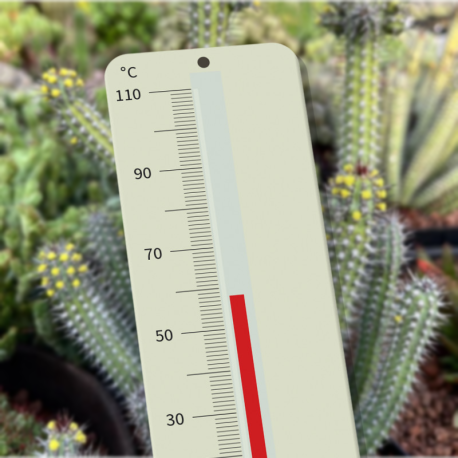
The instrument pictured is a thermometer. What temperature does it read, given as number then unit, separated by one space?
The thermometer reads 58 °C
